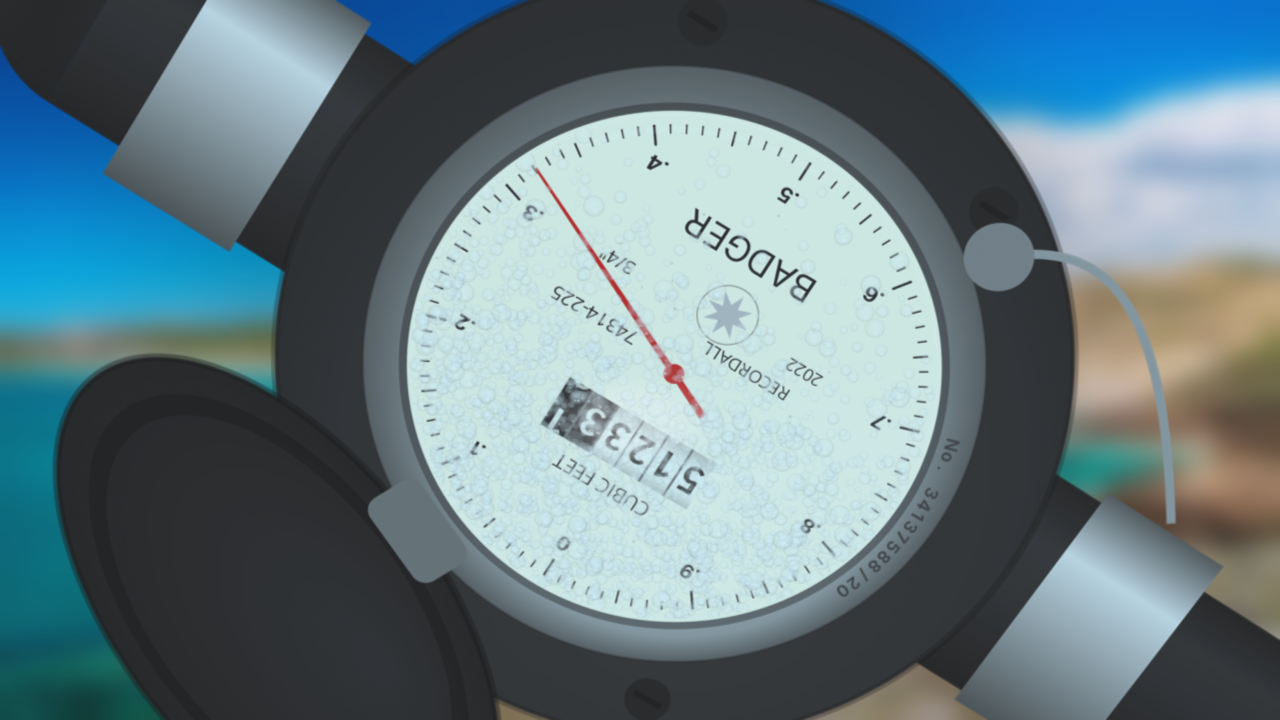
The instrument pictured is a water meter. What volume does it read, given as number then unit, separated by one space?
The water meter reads 512331.32 ft³
